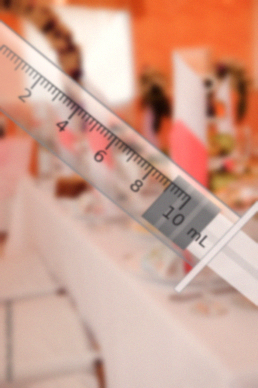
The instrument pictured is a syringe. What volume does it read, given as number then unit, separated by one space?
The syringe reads 9 mL
